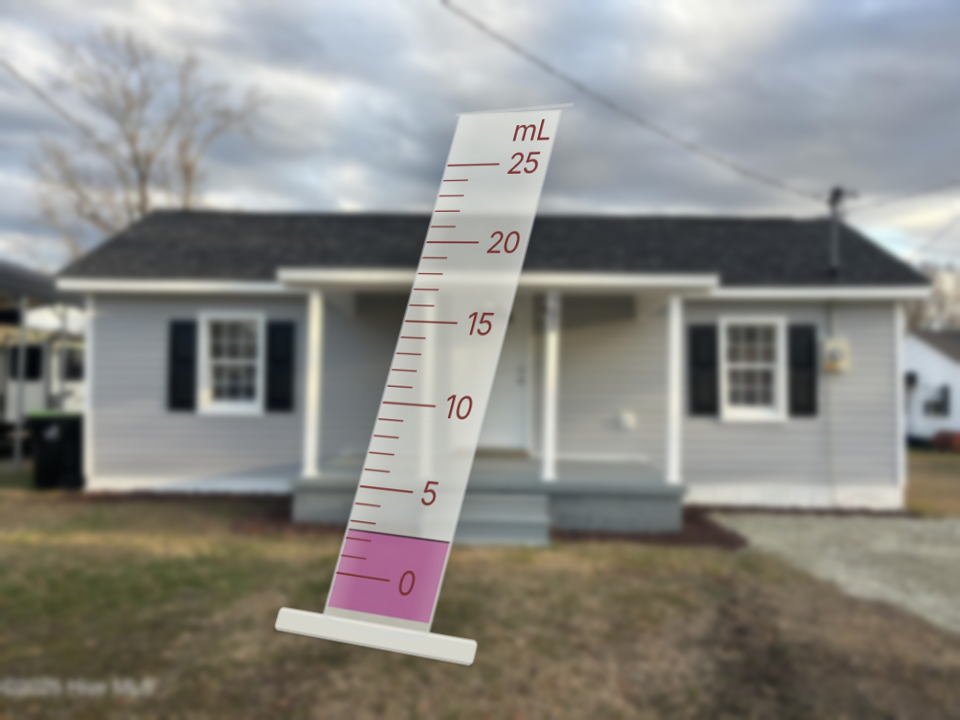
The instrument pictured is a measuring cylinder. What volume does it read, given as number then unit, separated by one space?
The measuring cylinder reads 2.5 mL
